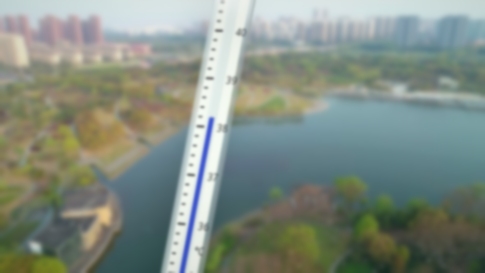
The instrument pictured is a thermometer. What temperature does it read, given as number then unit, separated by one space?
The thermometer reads 38.2 °C
